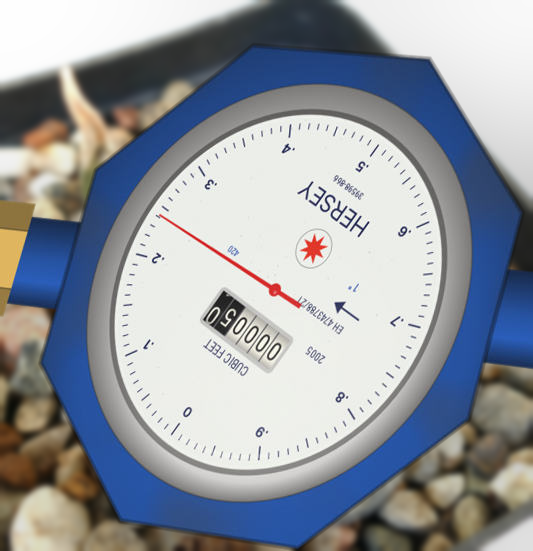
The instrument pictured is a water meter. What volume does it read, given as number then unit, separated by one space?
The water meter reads 50.24 ft³
